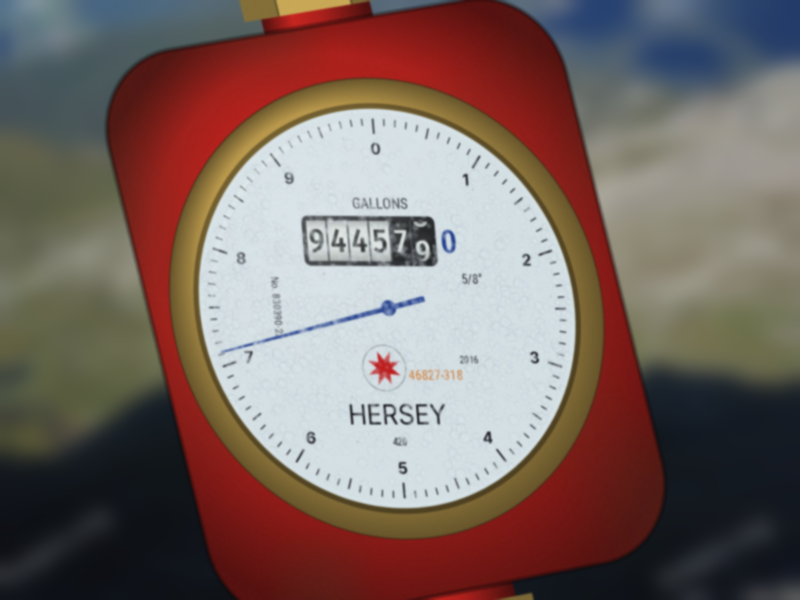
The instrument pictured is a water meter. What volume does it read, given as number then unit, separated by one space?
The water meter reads 9445787.1 gal
